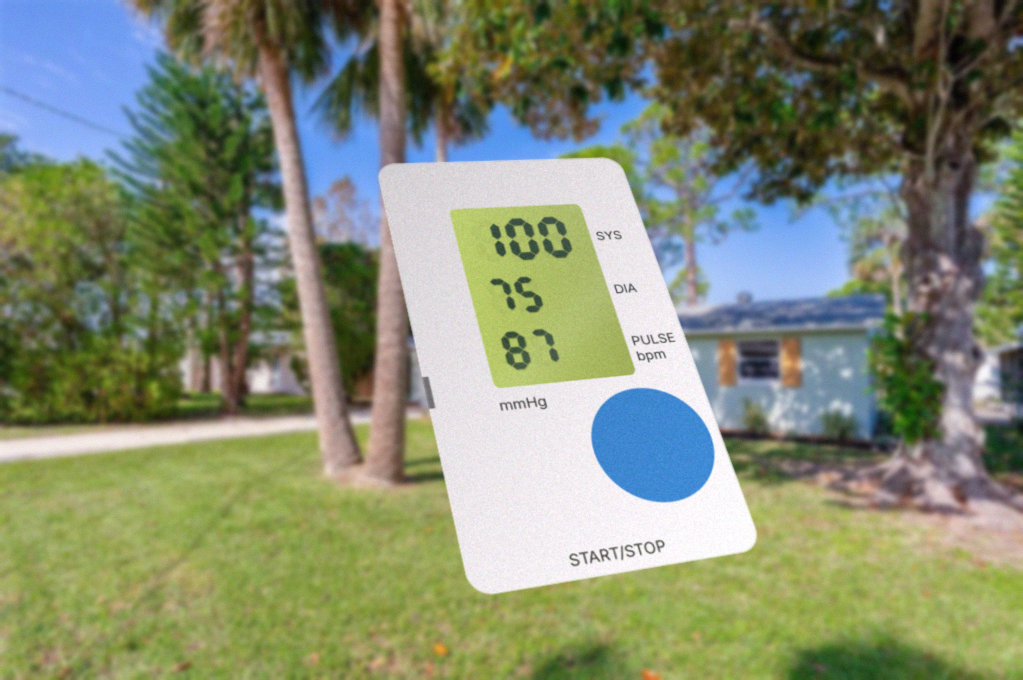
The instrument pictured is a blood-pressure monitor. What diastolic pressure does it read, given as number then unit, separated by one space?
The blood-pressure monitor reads 75 mmHg
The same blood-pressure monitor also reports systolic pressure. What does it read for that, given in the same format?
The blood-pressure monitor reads 100 mmHg
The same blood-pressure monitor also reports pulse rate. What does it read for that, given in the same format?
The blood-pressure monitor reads 87 bpm
